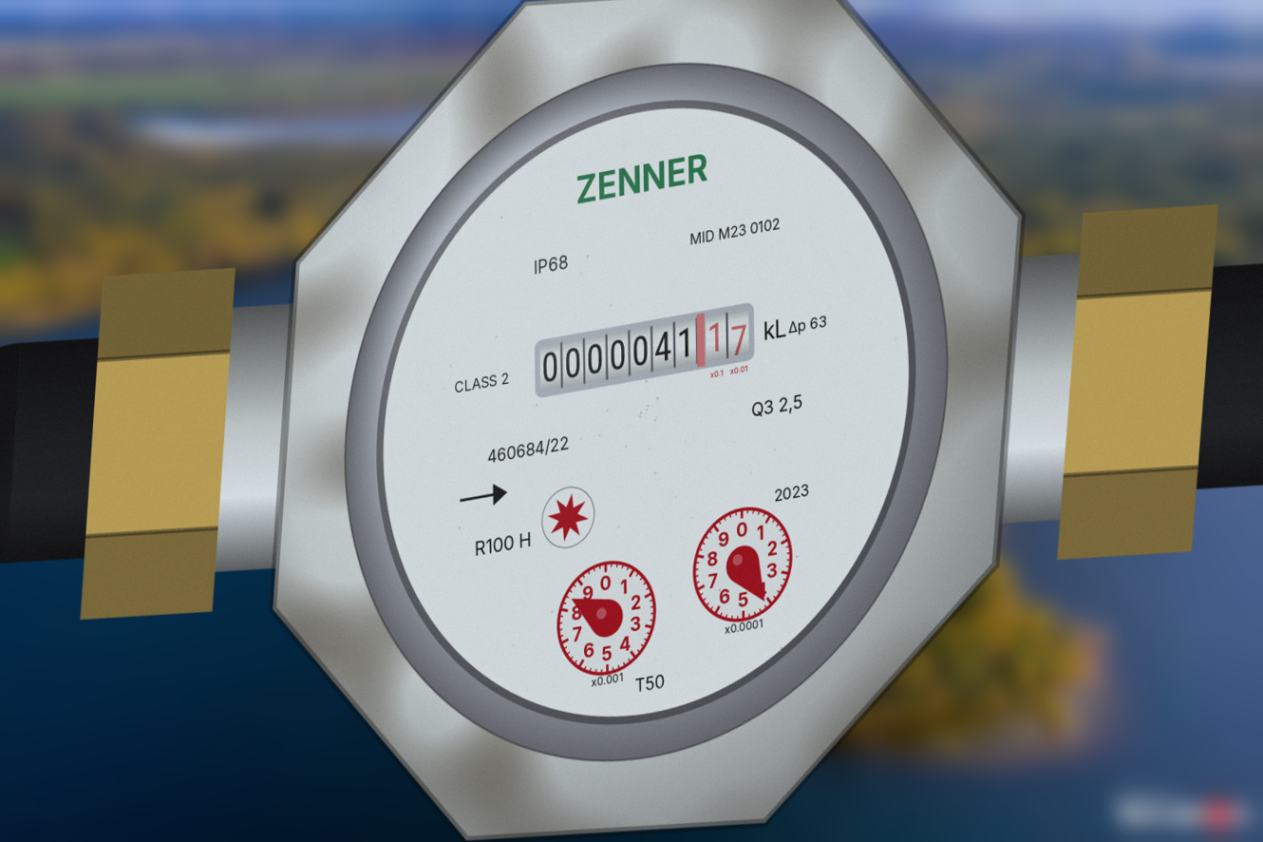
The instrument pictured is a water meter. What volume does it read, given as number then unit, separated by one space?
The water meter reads 41.1684 kL
